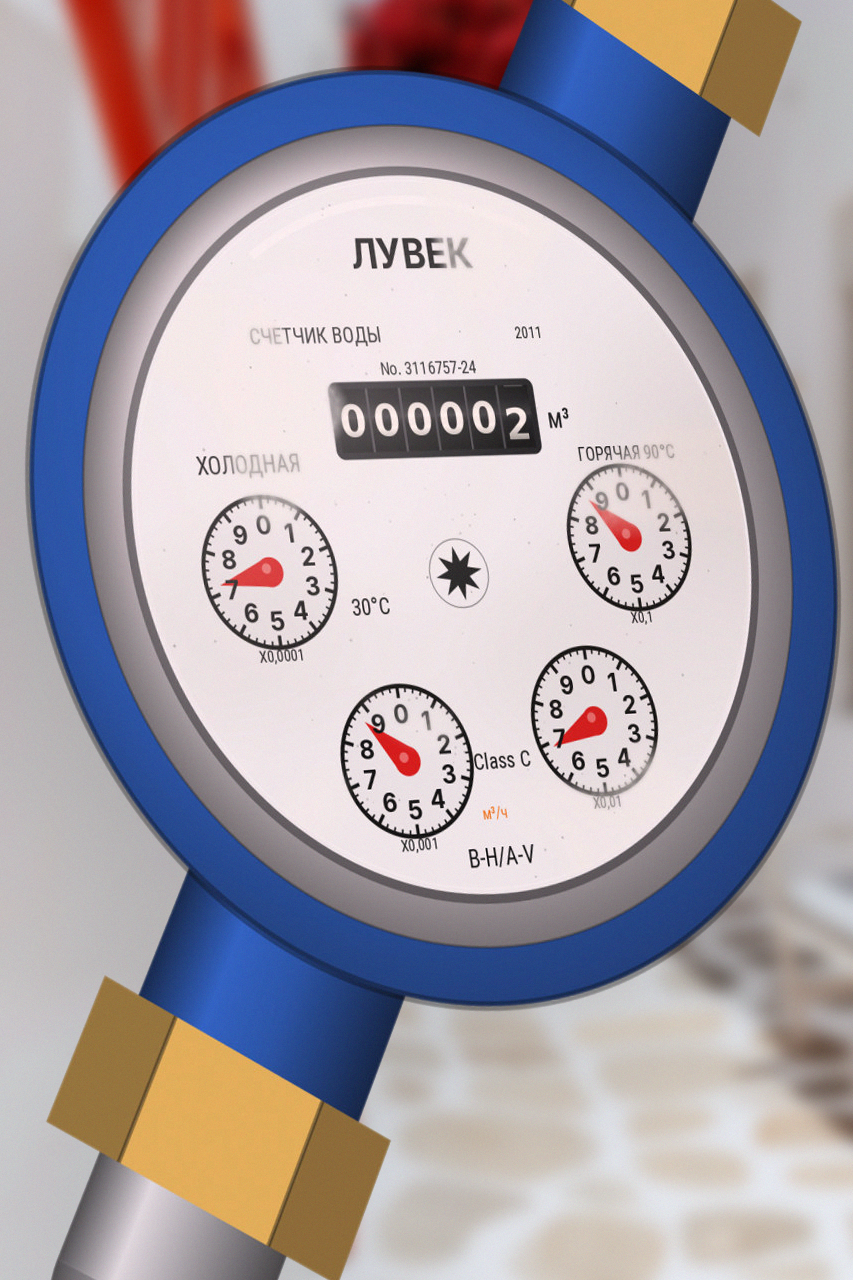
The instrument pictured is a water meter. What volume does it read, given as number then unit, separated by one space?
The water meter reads 1.8687 m³
